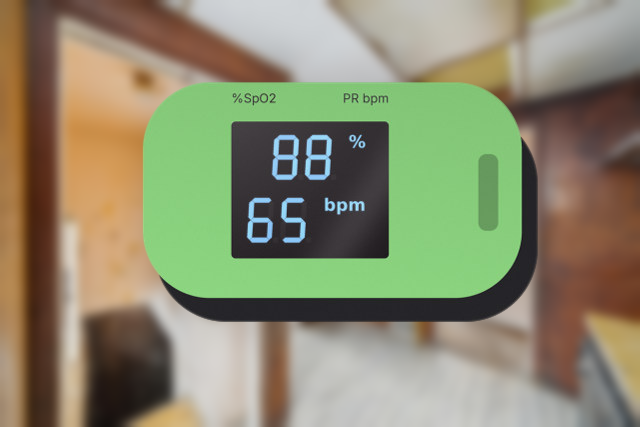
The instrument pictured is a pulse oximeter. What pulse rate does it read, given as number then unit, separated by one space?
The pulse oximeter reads 65 bpm
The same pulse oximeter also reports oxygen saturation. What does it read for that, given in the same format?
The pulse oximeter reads 88 %
